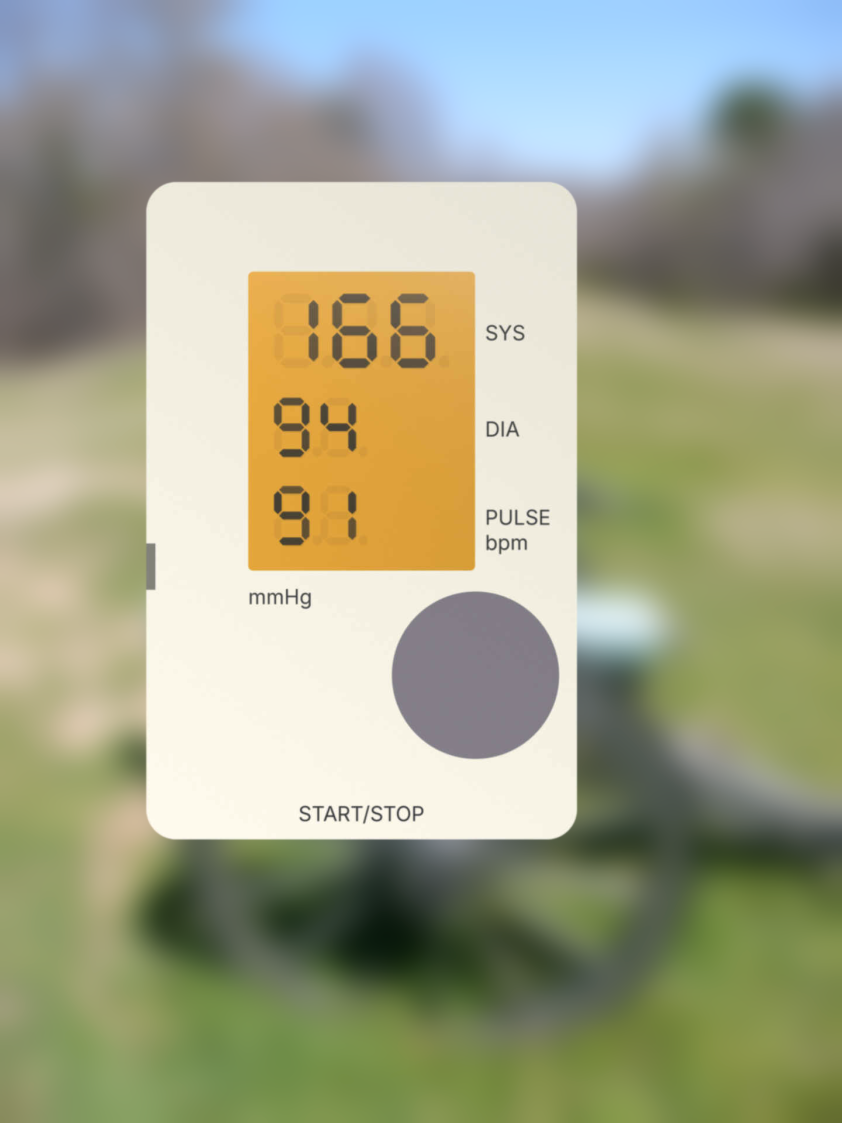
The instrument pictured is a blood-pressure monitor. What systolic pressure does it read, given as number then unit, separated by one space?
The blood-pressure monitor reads 166 mmHg
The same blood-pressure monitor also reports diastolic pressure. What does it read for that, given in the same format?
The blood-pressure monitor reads 94 mmHg
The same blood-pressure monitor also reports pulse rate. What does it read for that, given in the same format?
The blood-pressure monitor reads 91 bpm
